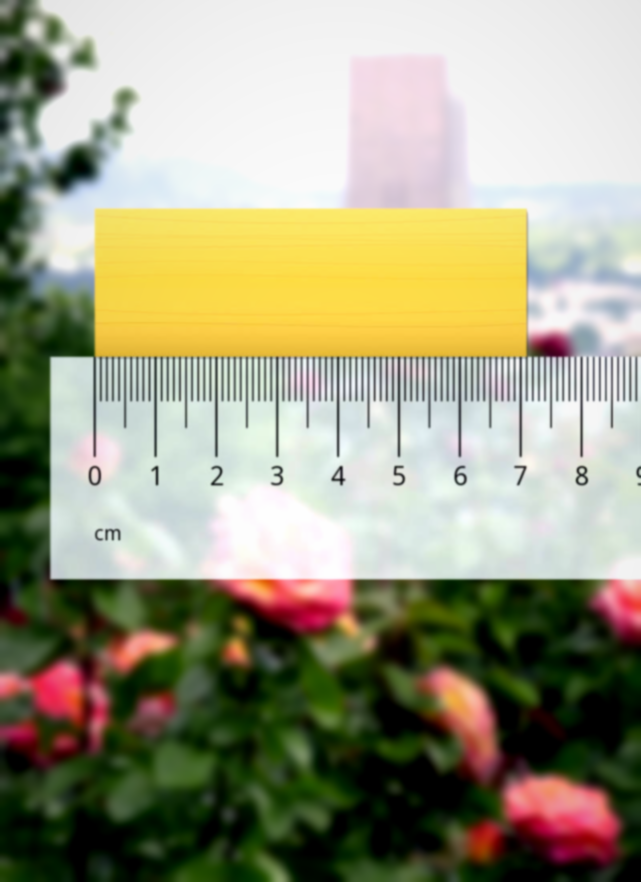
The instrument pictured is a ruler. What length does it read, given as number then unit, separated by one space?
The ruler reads 7.1 cm
